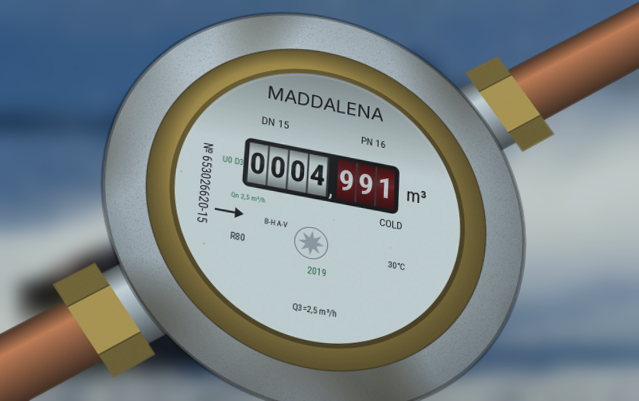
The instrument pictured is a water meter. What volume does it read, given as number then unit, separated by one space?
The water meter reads 4.991 m³
